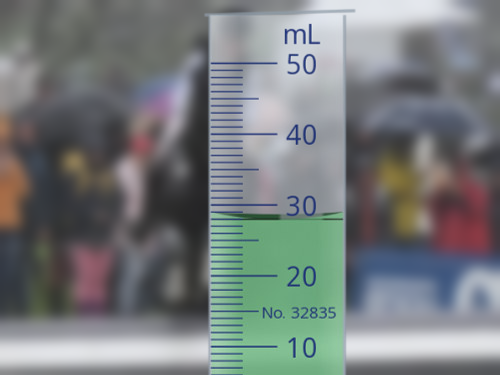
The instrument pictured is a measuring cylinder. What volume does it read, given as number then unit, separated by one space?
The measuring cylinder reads 28 mL
